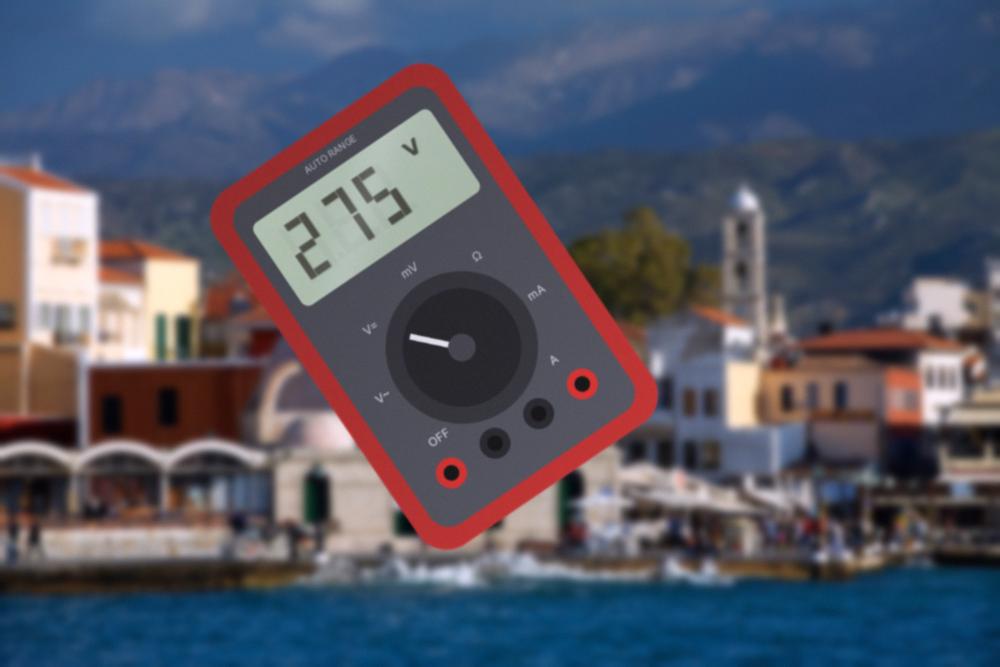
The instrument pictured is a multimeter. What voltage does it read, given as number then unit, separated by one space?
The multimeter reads 275 V
